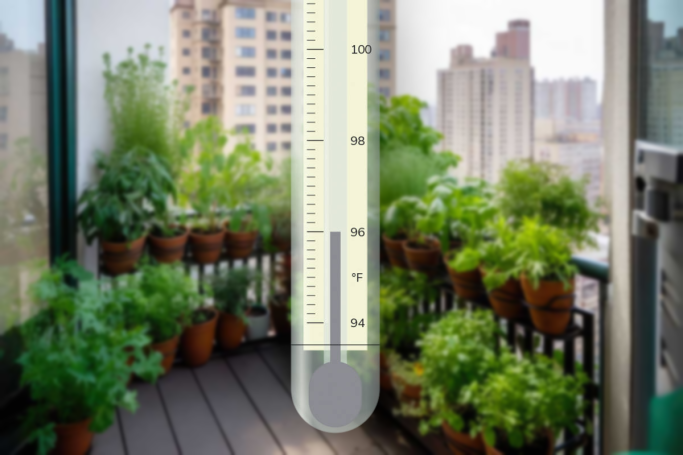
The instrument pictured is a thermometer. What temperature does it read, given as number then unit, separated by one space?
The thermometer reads 96 °F
